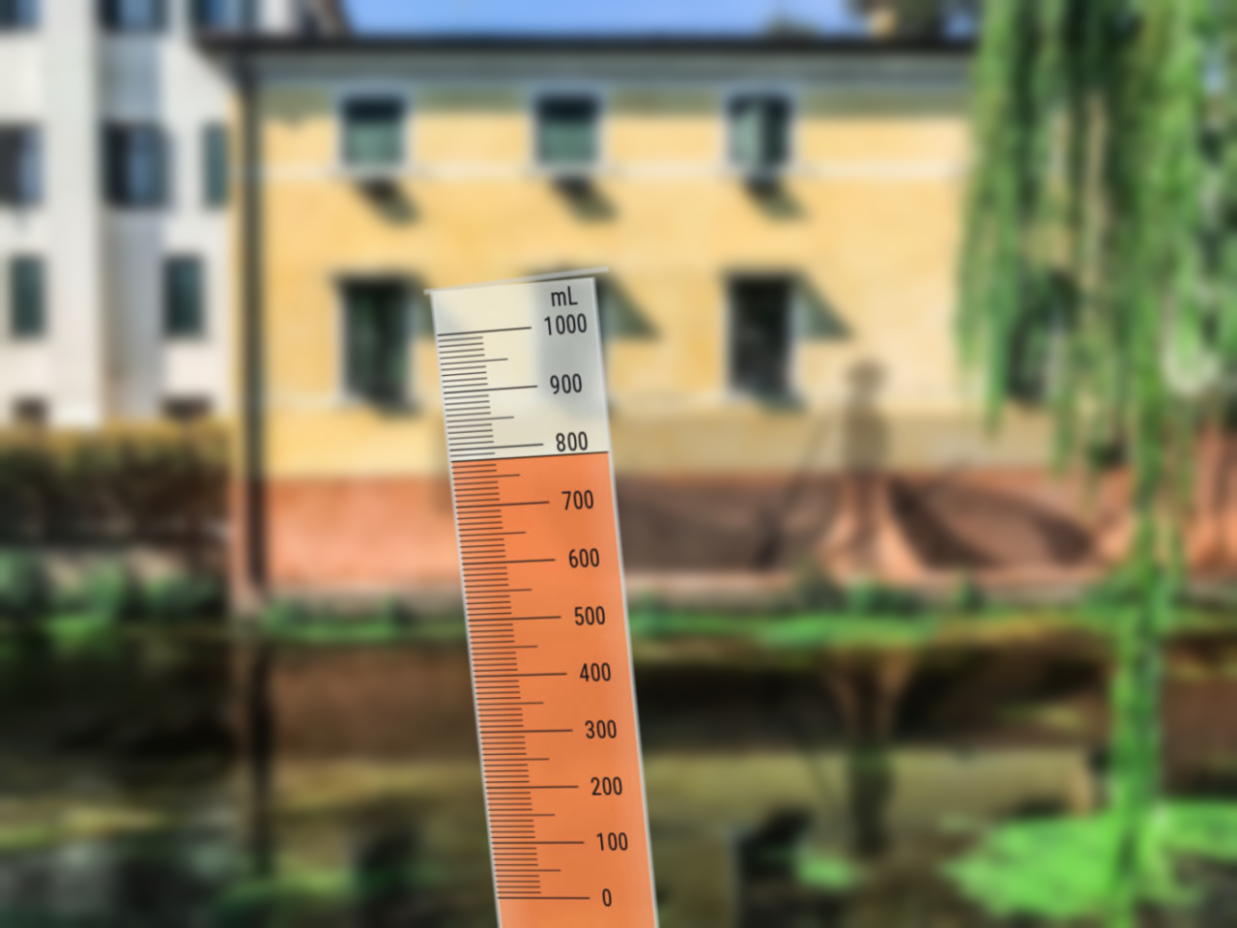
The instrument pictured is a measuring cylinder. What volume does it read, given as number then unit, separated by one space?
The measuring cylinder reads 780 mL
